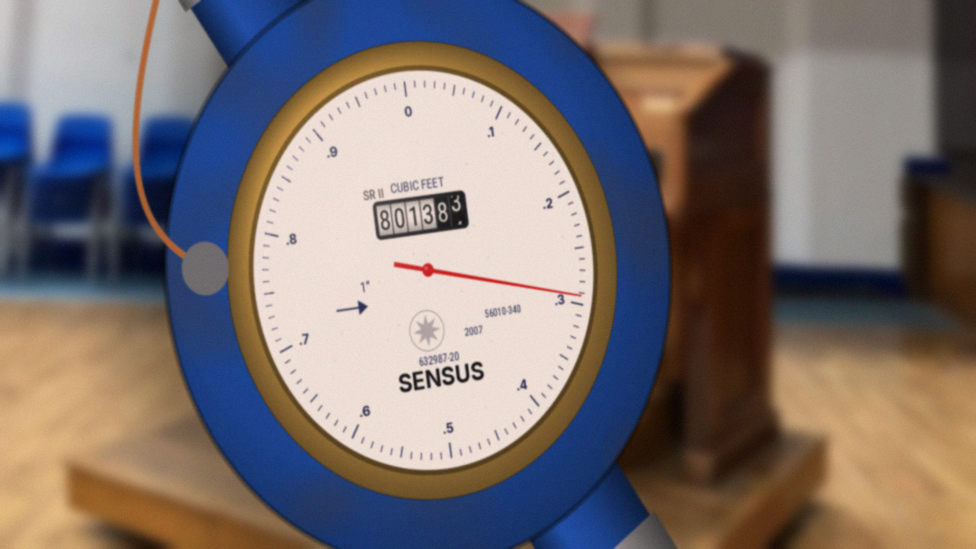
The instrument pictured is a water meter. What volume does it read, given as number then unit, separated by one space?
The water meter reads 801383.29 ft³
